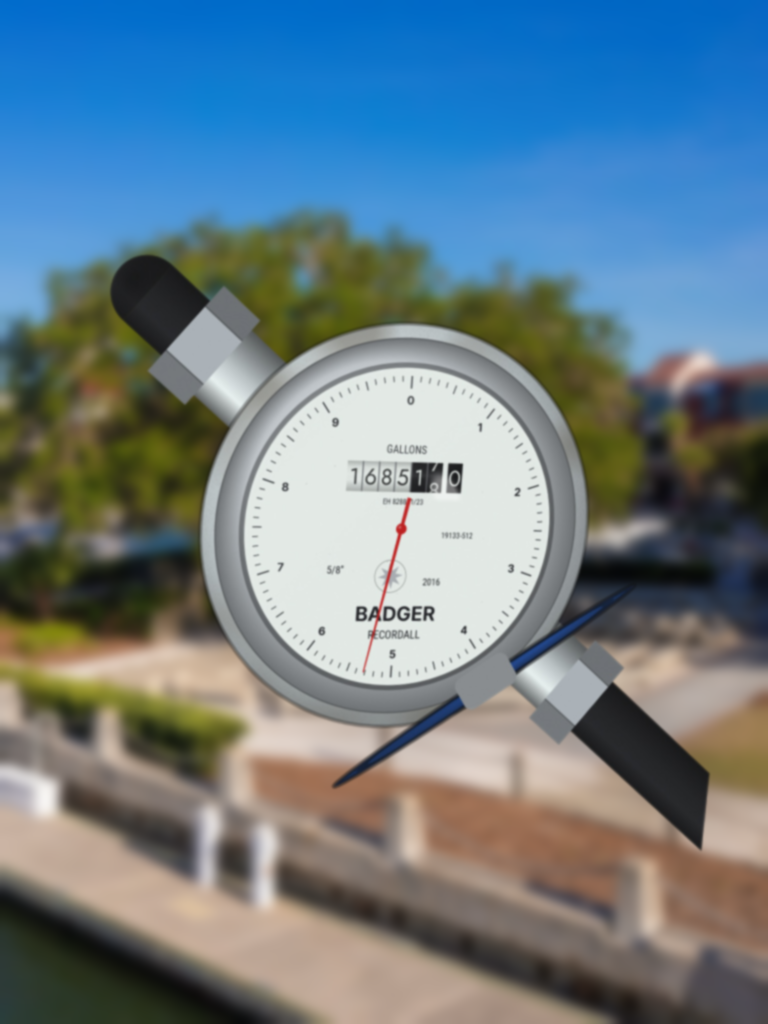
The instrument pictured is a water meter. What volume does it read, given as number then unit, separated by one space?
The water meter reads 1685175.3 gal
